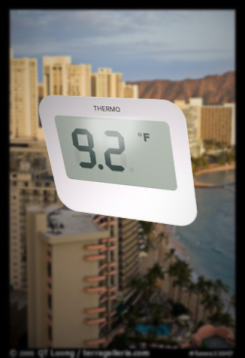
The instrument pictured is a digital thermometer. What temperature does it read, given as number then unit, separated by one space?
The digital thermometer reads 9.2 °F
